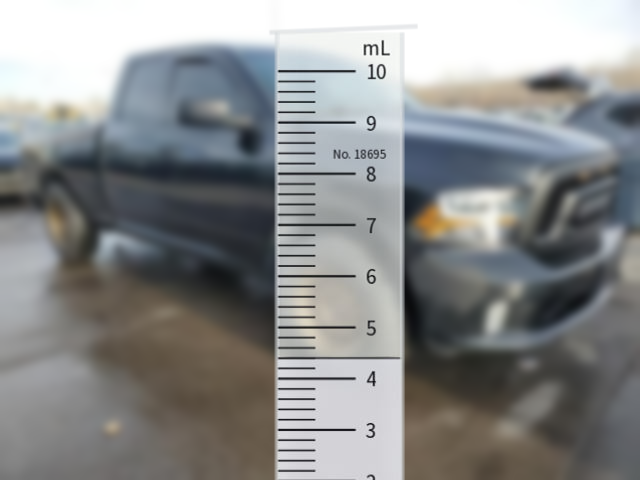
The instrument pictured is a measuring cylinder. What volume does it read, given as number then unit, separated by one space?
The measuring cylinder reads 4.4 mL
